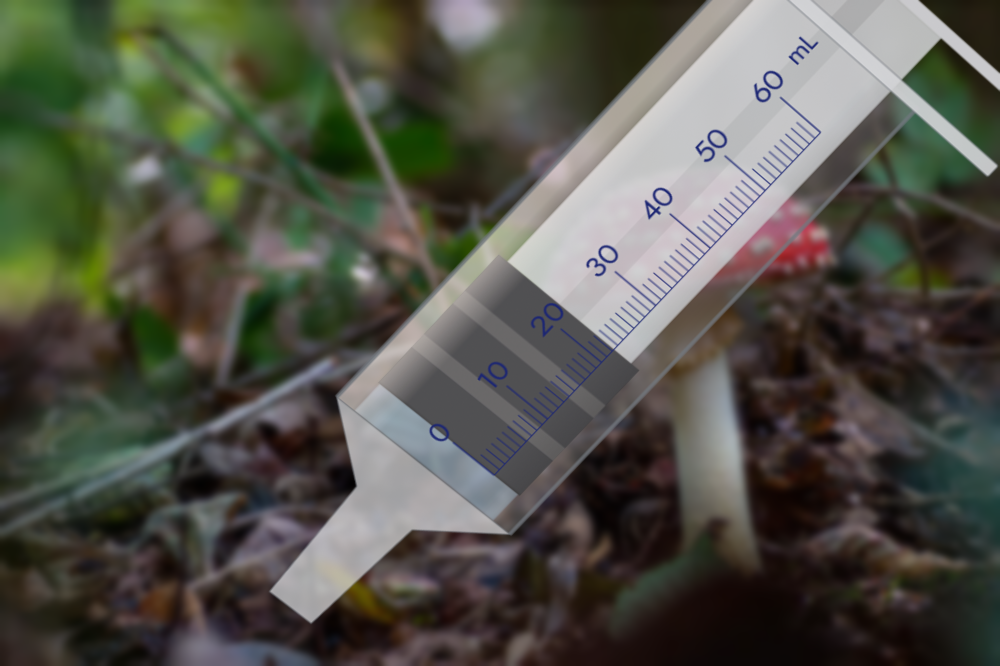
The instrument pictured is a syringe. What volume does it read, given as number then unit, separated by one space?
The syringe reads 0 mL
